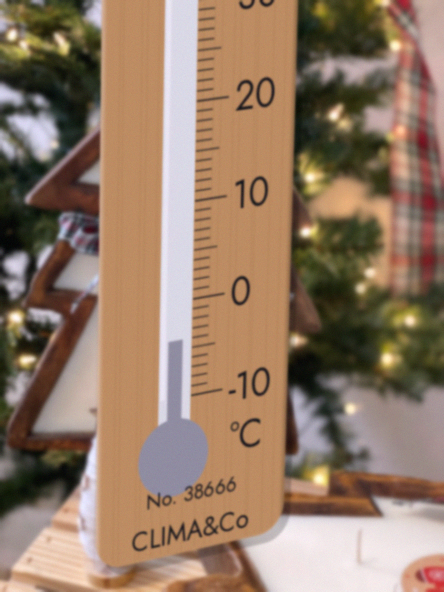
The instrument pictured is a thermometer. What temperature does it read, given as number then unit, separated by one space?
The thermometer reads -4 °C
